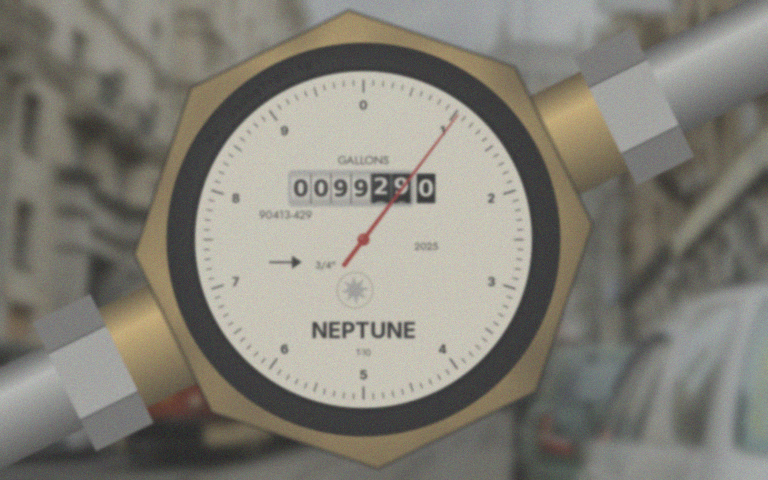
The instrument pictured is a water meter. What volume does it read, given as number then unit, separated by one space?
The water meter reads 99291.0 gal
